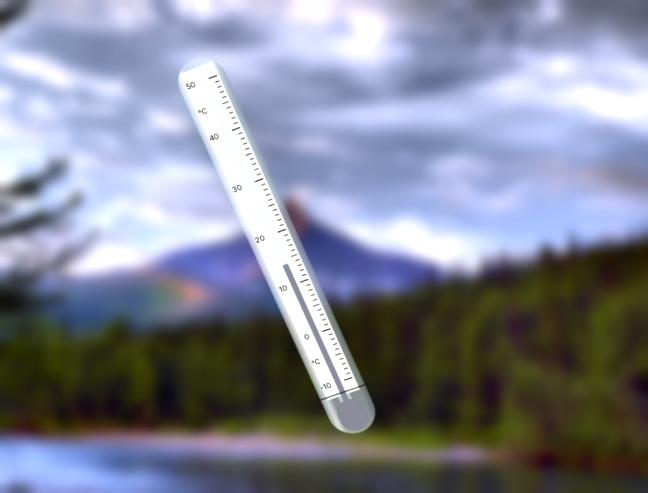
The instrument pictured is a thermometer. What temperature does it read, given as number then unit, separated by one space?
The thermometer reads 14 °C
